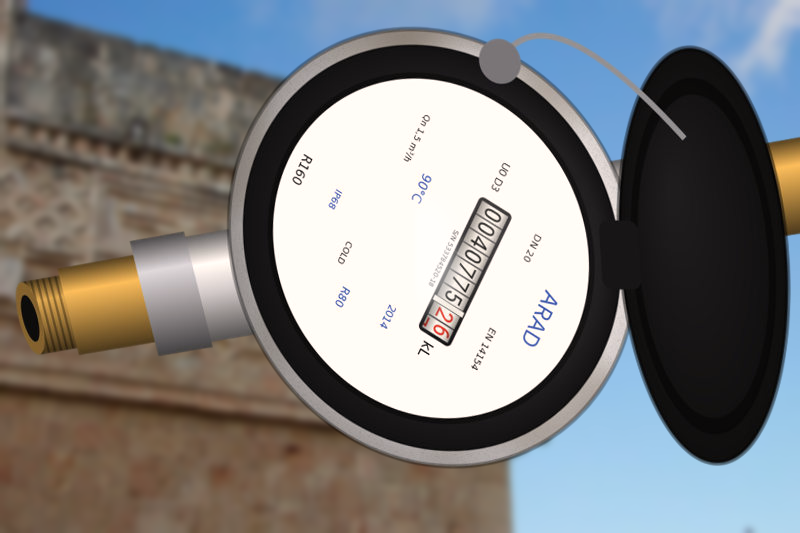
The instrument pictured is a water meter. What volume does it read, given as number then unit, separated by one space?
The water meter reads 40775.26 kL
